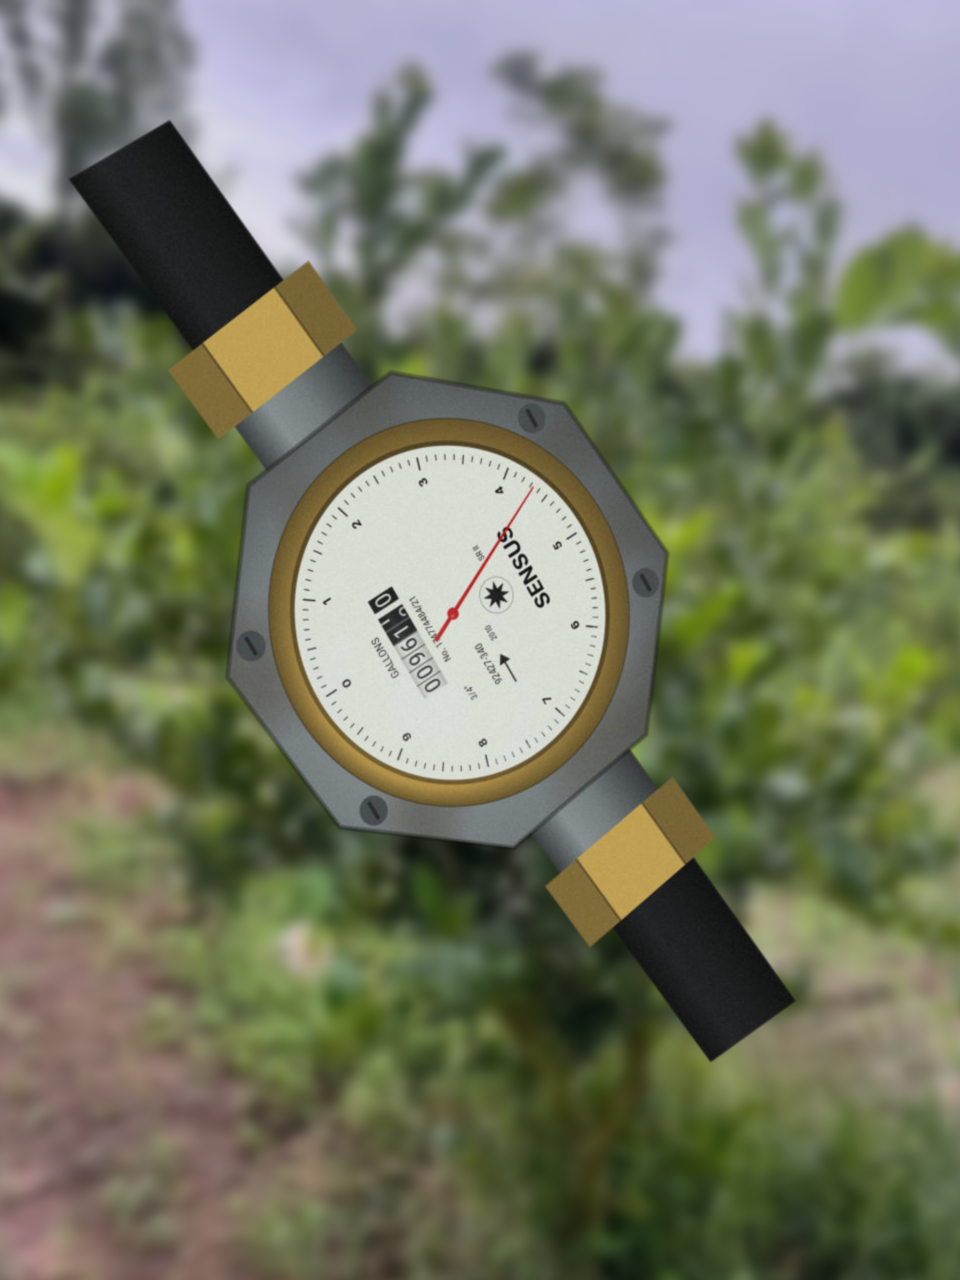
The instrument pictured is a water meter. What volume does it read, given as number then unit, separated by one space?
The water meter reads 96114.3 gal
